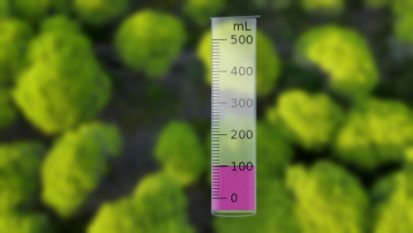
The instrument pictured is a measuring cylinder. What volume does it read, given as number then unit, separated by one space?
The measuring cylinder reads 100 mL
